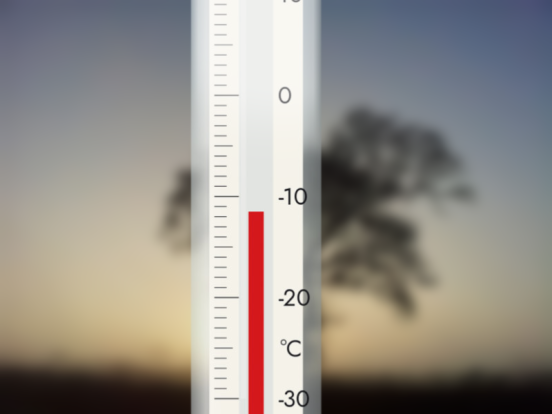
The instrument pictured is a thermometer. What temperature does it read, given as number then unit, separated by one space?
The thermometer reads -11.5 °C
